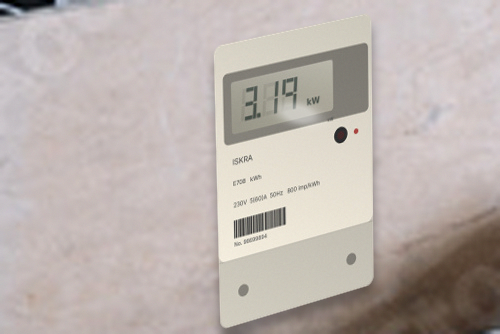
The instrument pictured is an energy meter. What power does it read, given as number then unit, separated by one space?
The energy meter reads 3.19 kW
